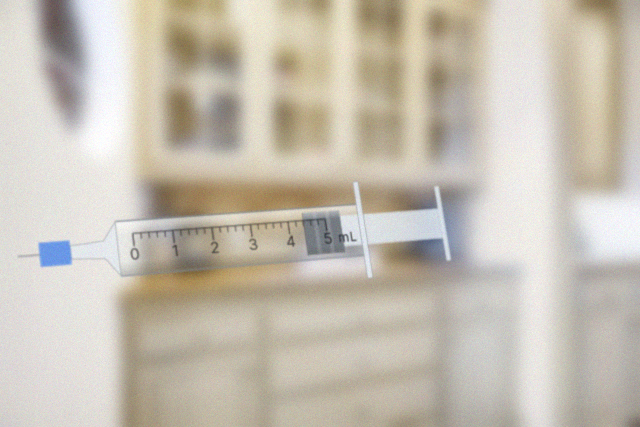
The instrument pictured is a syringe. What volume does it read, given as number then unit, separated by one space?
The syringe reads 4.4 mL
